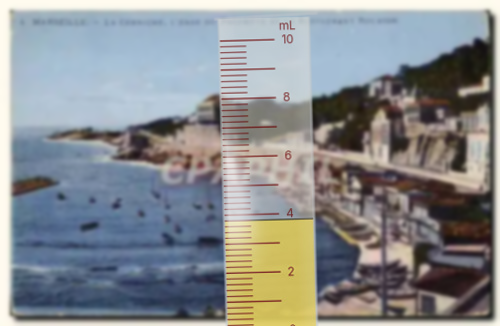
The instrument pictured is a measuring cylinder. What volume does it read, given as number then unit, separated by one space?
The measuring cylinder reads 3.8 mL
